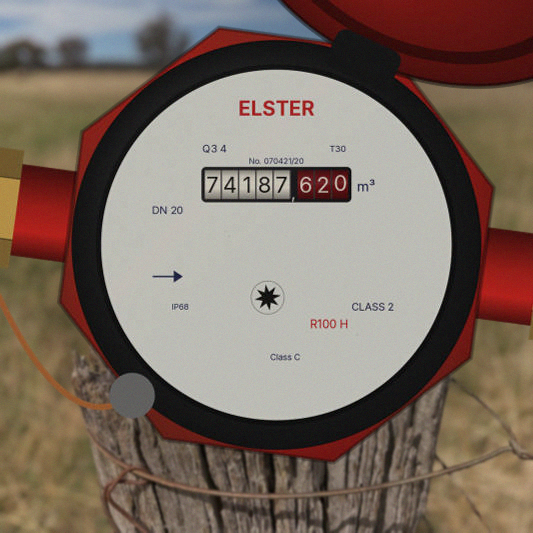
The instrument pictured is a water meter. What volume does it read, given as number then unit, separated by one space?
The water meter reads 74187.620 m³
